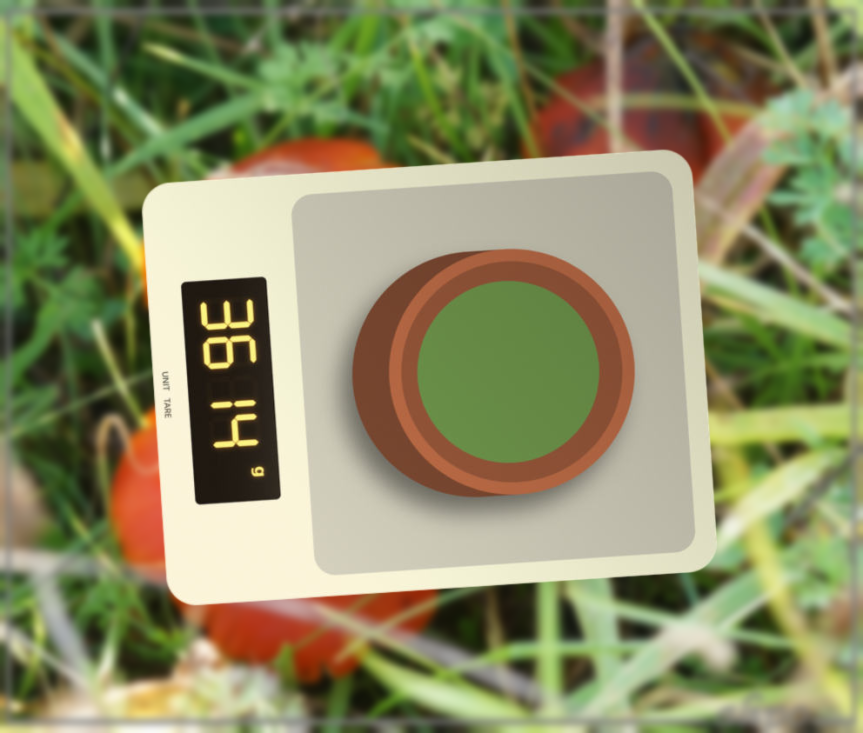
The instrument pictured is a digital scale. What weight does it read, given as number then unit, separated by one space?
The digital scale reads 3614 g
